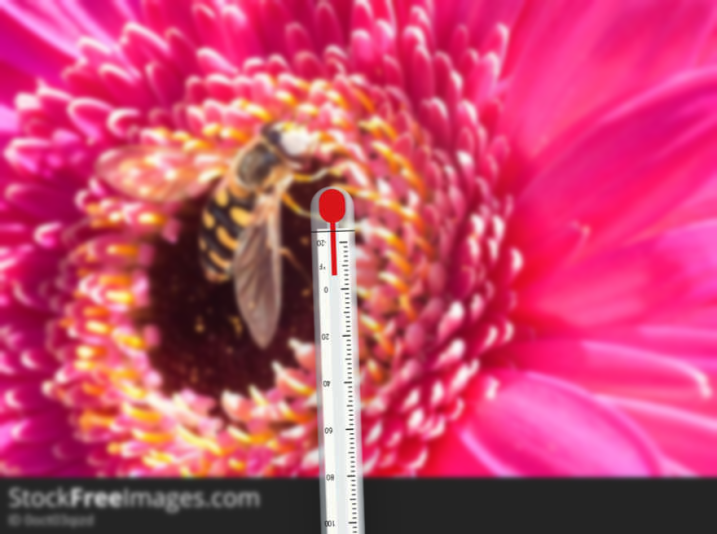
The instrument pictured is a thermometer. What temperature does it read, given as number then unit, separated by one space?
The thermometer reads -6 °F
